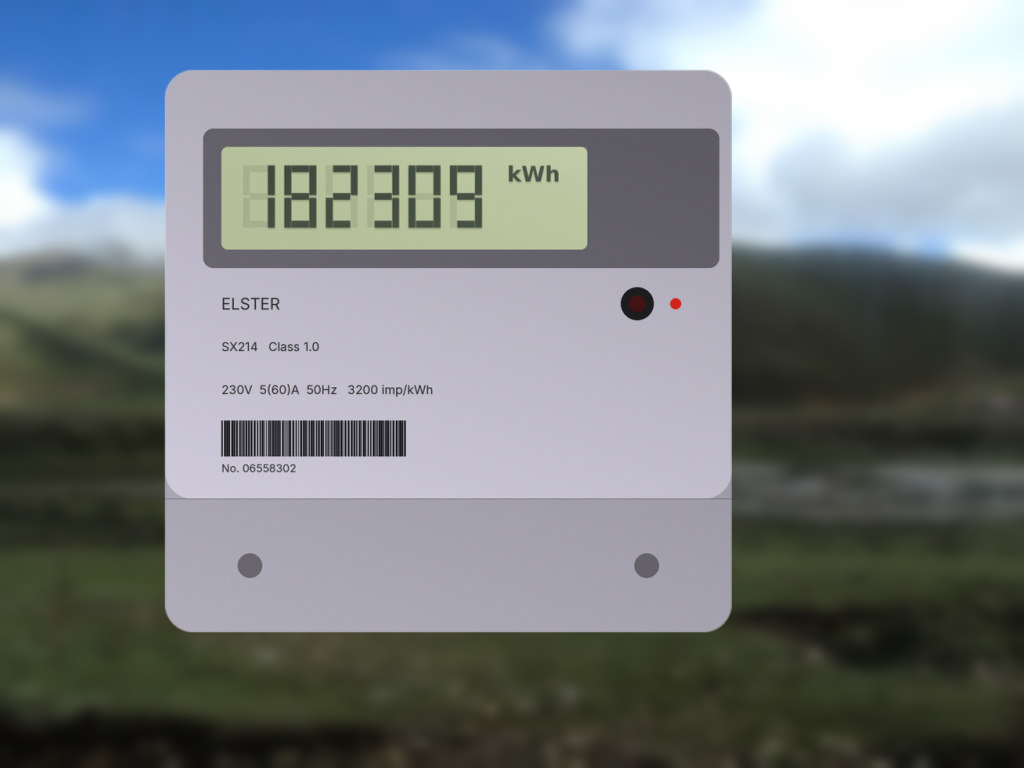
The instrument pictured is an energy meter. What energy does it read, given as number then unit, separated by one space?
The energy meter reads 182309 kWh
